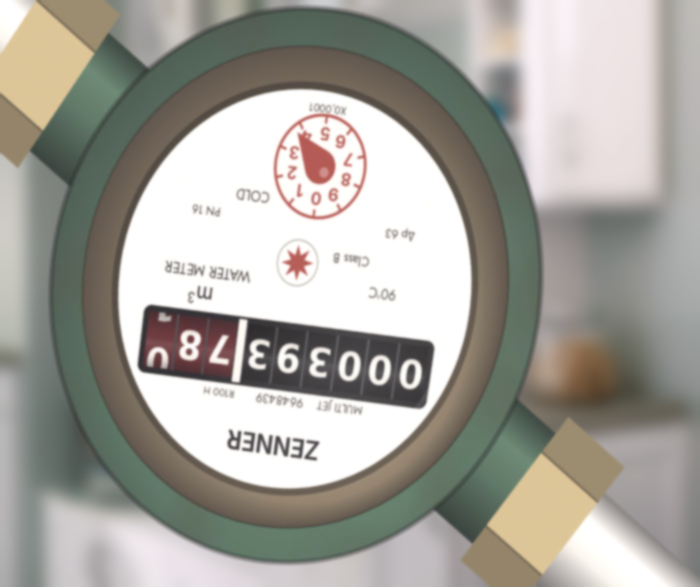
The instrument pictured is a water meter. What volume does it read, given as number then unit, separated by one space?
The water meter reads 393.7803 m³
